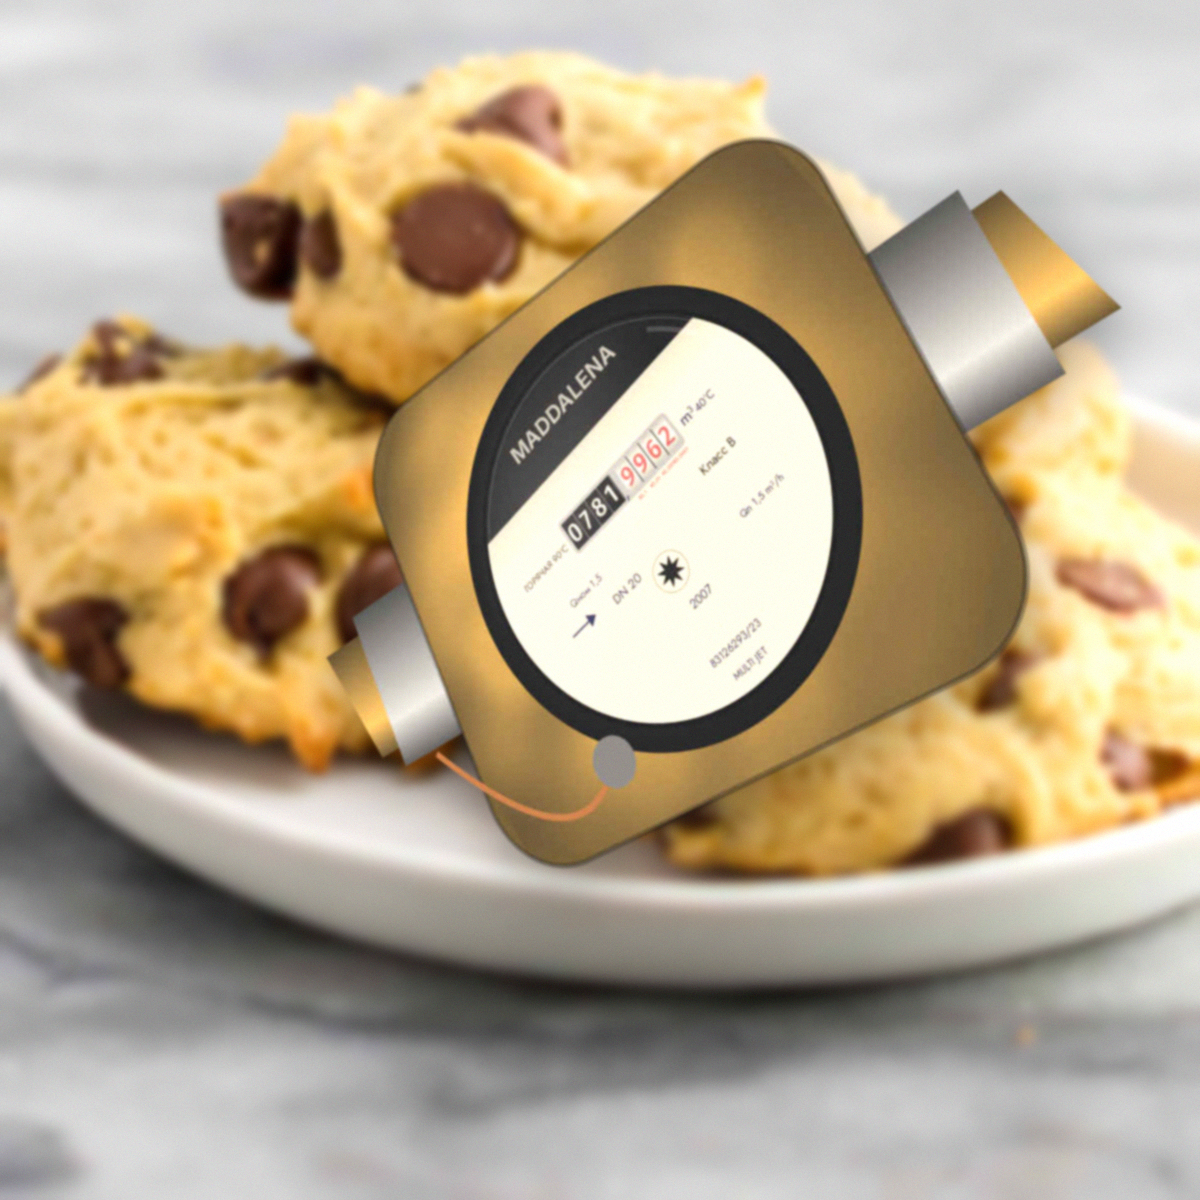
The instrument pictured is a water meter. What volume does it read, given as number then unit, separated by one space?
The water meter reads 781.9962 m³
